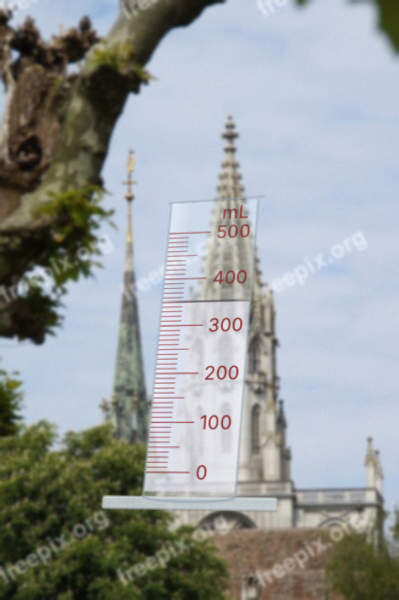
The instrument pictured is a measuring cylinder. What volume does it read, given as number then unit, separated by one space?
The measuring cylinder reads 350 mL
